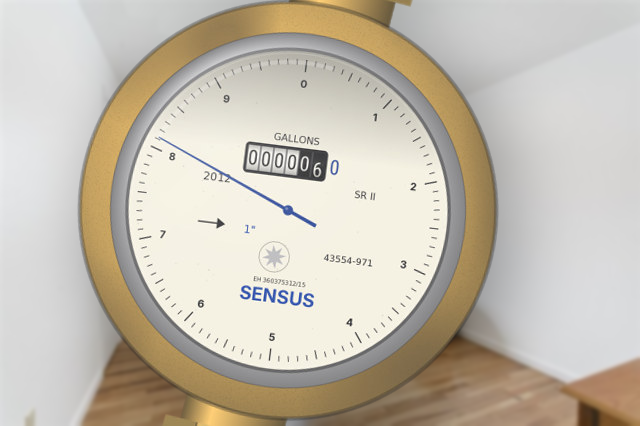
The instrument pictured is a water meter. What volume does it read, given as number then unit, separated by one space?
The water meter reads 58.1 gal
